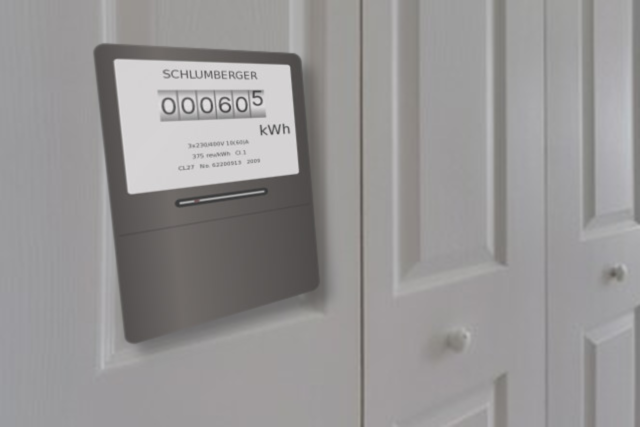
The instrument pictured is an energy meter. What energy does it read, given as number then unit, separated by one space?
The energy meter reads 605 kWh
